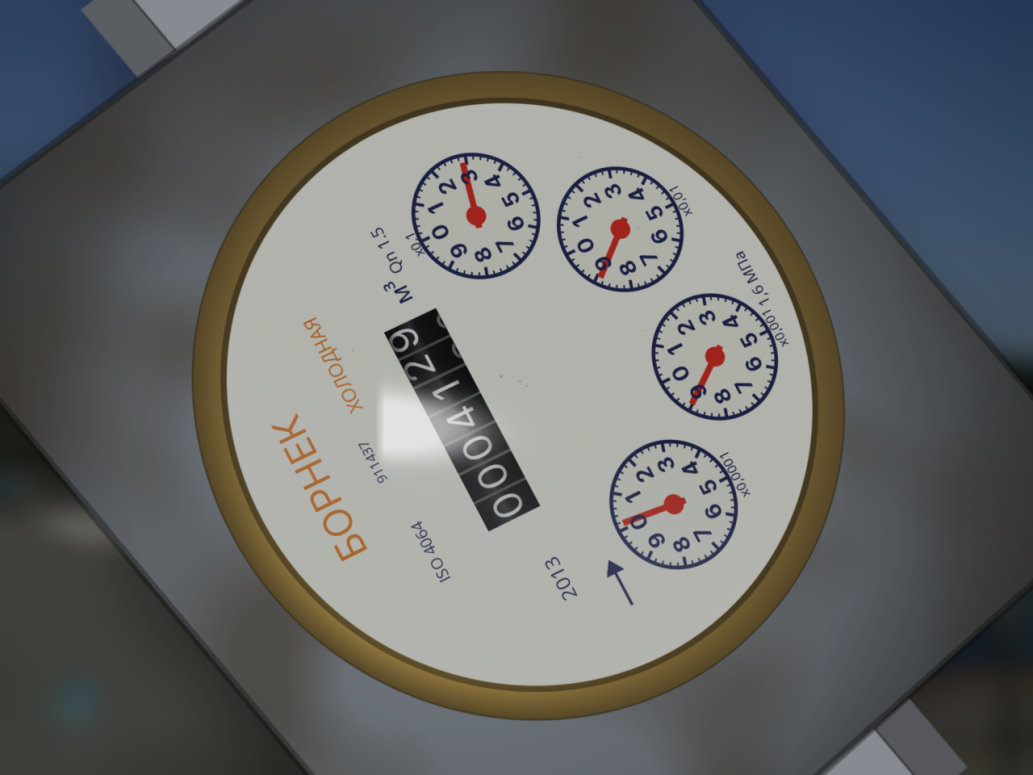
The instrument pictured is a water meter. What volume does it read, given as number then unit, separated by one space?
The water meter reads 4129.2890 m³
